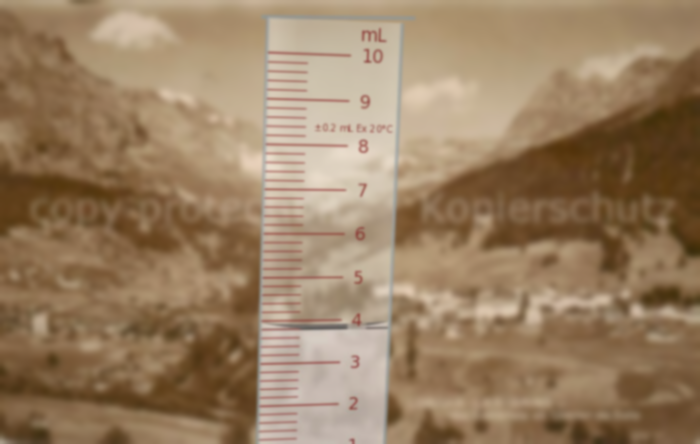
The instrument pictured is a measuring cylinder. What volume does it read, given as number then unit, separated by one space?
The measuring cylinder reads 3.8 mL
